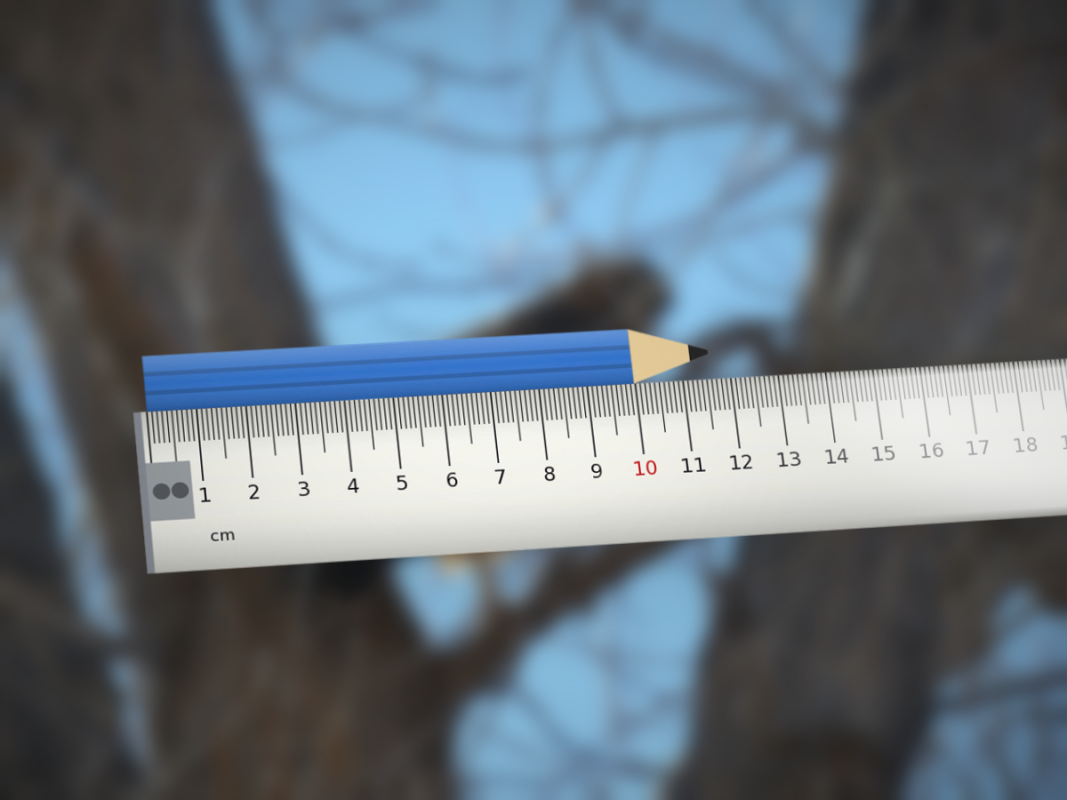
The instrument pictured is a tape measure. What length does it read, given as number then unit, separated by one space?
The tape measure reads 11.6 cm
